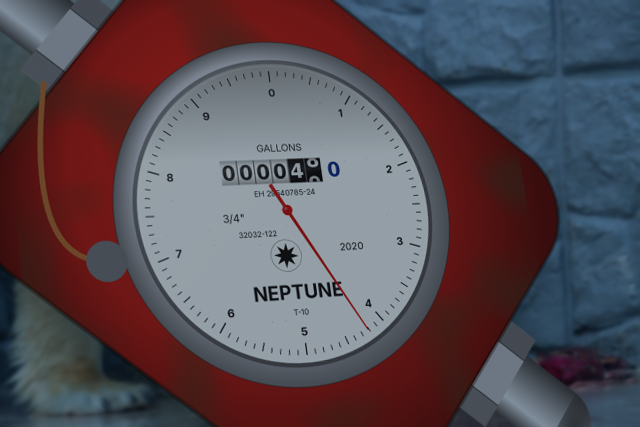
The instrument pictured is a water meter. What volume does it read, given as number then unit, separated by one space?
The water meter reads 484.2 gal
